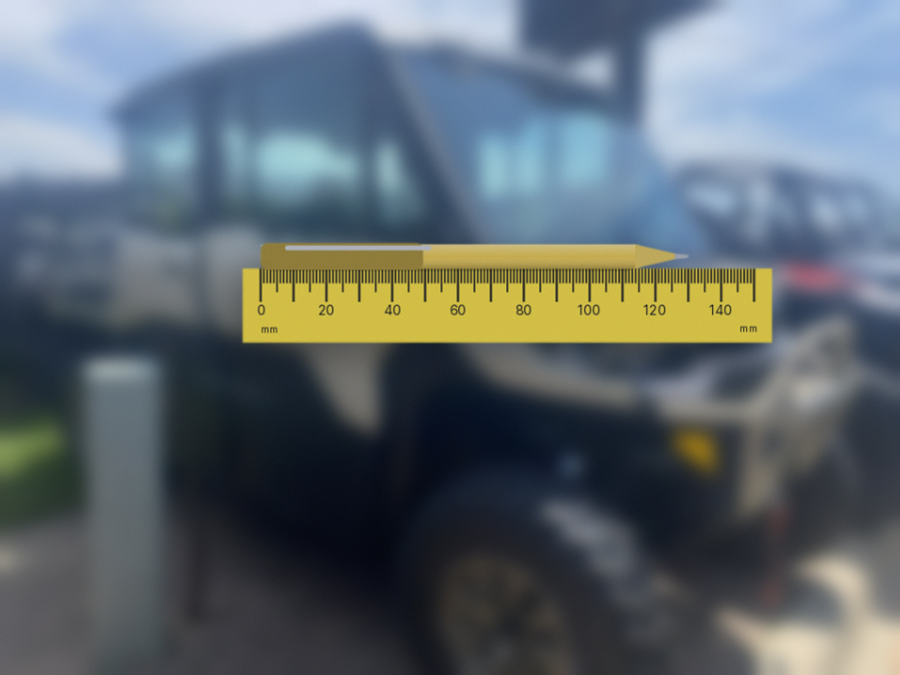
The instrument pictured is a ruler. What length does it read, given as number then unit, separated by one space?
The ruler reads 130 mm
